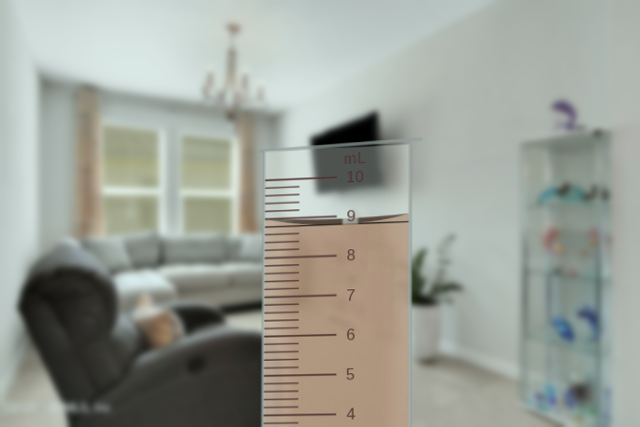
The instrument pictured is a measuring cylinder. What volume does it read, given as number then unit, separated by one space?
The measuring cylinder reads 8.8 mL
